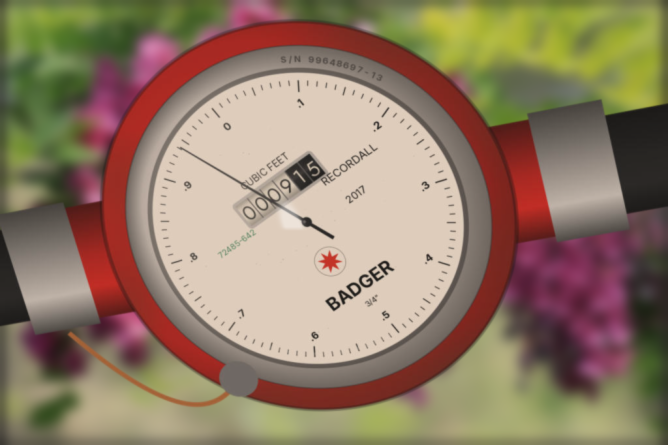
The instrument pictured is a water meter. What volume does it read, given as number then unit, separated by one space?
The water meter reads 914.94 ft³
